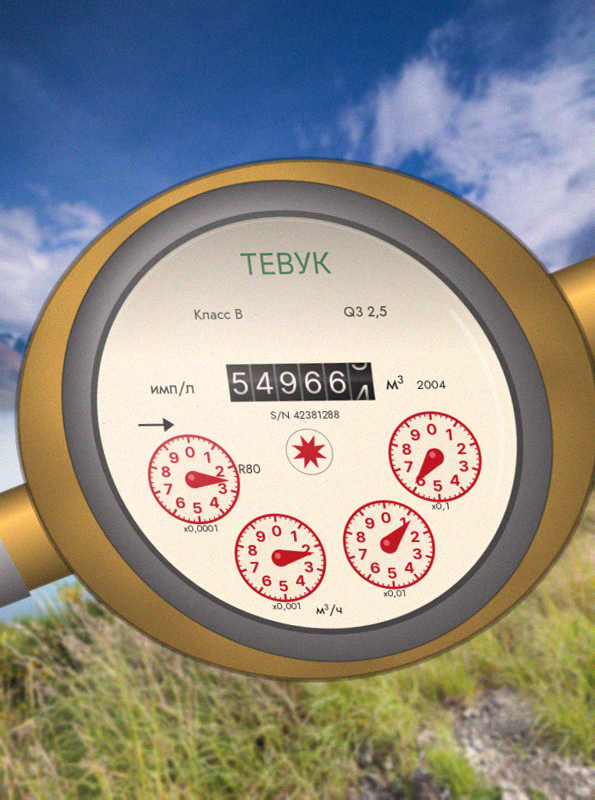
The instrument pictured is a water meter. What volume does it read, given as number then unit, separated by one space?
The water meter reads 549663.6122 m³
